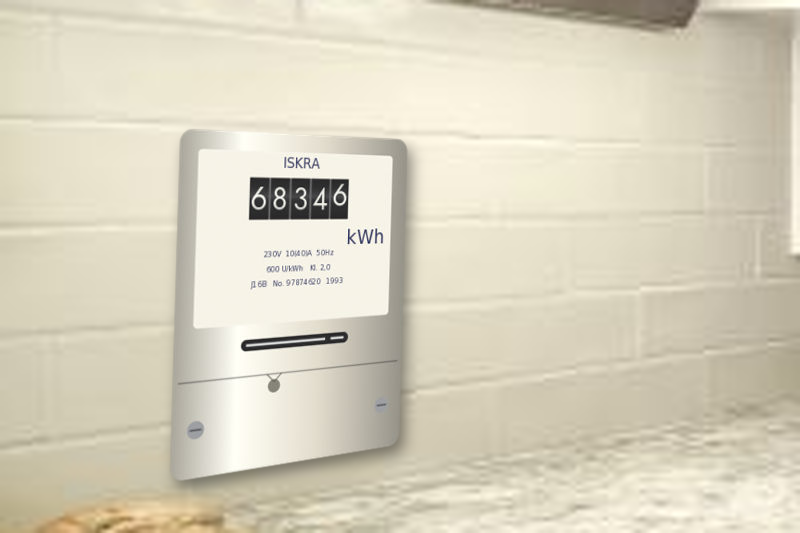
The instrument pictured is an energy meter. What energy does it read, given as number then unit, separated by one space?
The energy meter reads 68346 kWh
